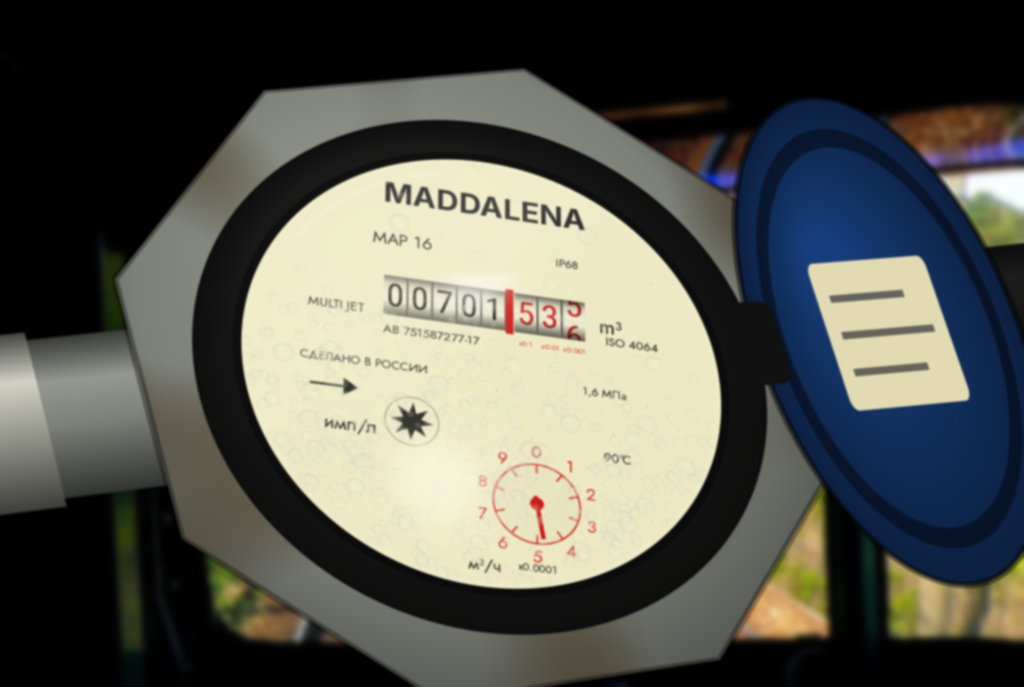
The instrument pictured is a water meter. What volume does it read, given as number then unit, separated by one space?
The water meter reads 701.5354 m³
